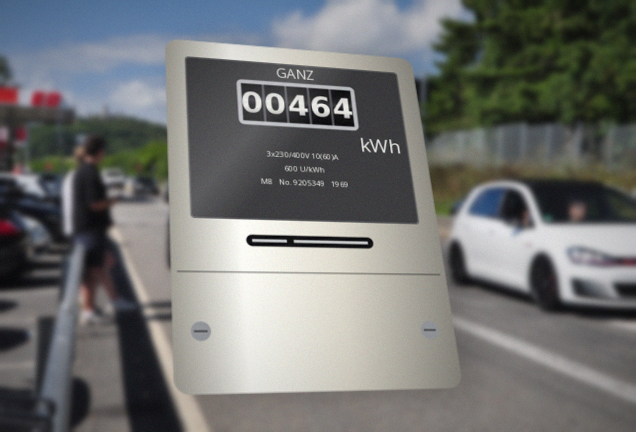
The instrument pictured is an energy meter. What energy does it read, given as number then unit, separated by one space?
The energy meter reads 464 kWh
